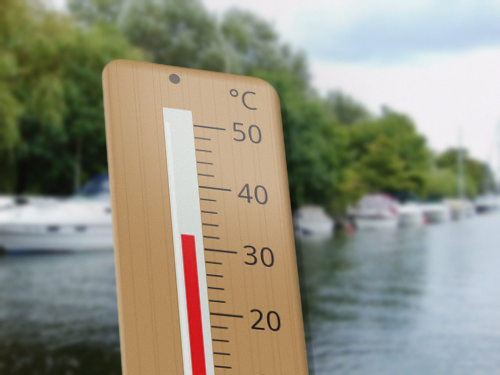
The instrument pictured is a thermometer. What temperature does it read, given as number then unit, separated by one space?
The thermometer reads 32 °C
